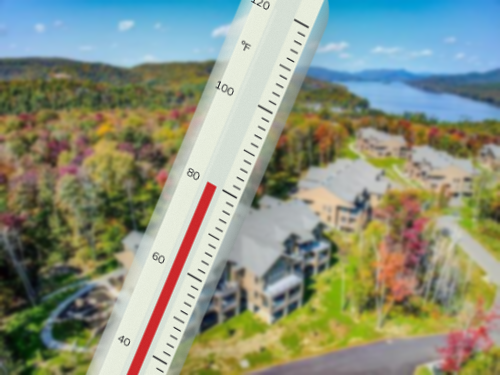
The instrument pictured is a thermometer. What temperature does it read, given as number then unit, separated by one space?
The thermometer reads 80 °F
